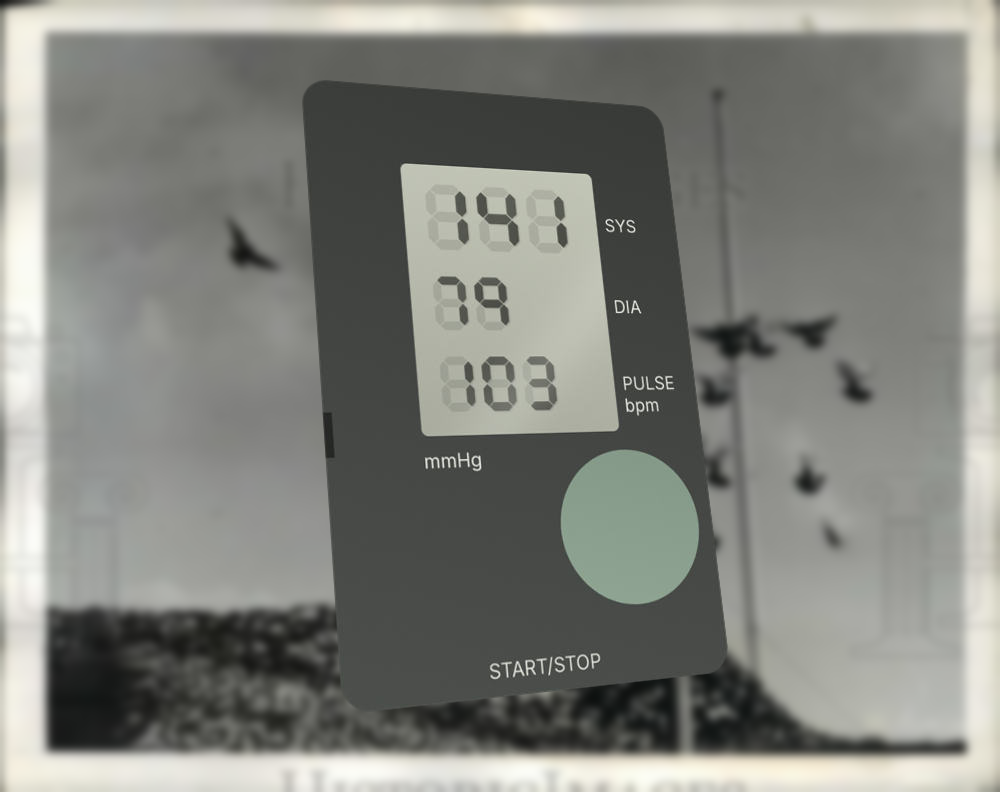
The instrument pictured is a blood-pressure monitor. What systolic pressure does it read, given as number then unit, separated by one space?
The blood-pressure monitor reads 141 mmHg
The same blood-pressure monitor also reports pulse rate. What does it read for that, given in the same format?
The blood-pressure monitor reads 103 bpm
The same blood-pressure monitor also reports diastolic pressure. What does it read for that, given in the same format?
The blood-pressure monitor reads 79 mmHg
